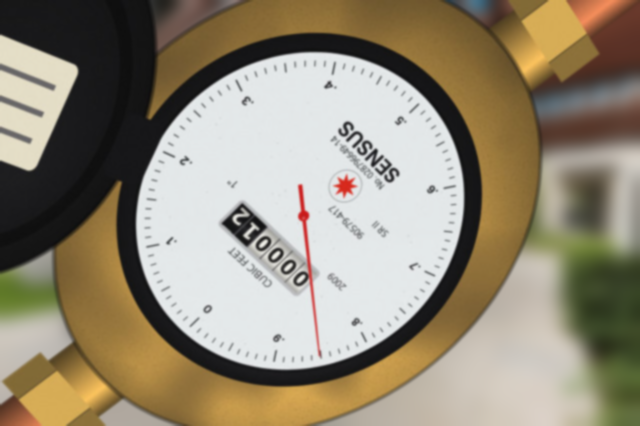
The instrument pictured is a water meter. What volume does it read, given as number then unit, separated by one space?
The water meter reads 11.85 ft³
